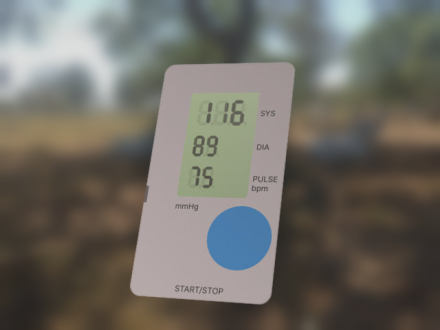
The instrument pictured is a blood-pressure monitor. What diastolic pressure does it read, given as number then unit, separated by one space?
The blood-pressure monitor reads 89 mmHg
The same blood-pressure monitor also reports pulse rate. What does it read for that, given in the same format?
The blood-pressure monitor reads 75 bpm
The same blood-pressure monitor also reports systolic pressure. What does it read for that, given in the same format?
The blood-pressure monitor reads 116 mmHg
